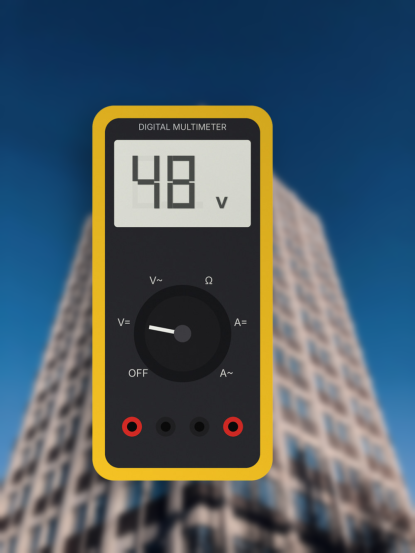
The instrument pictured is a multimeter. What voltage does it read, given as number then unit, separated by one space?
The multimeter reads 48 V
